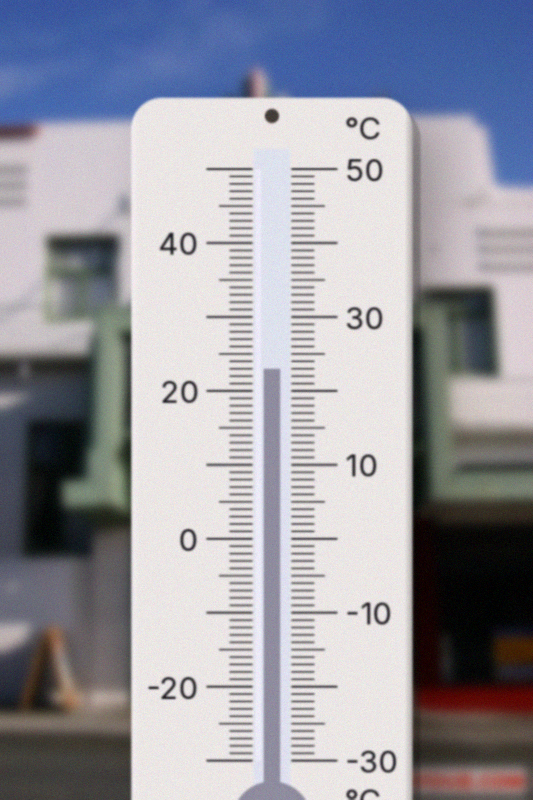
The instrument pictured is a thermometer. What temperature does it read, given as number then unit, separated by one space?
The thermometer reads 23 °C
